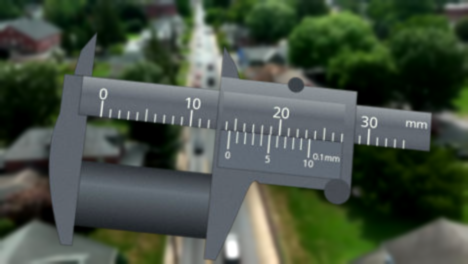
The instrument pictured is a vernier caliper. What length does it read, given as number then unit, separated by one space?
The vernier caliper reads 14.4 mm
